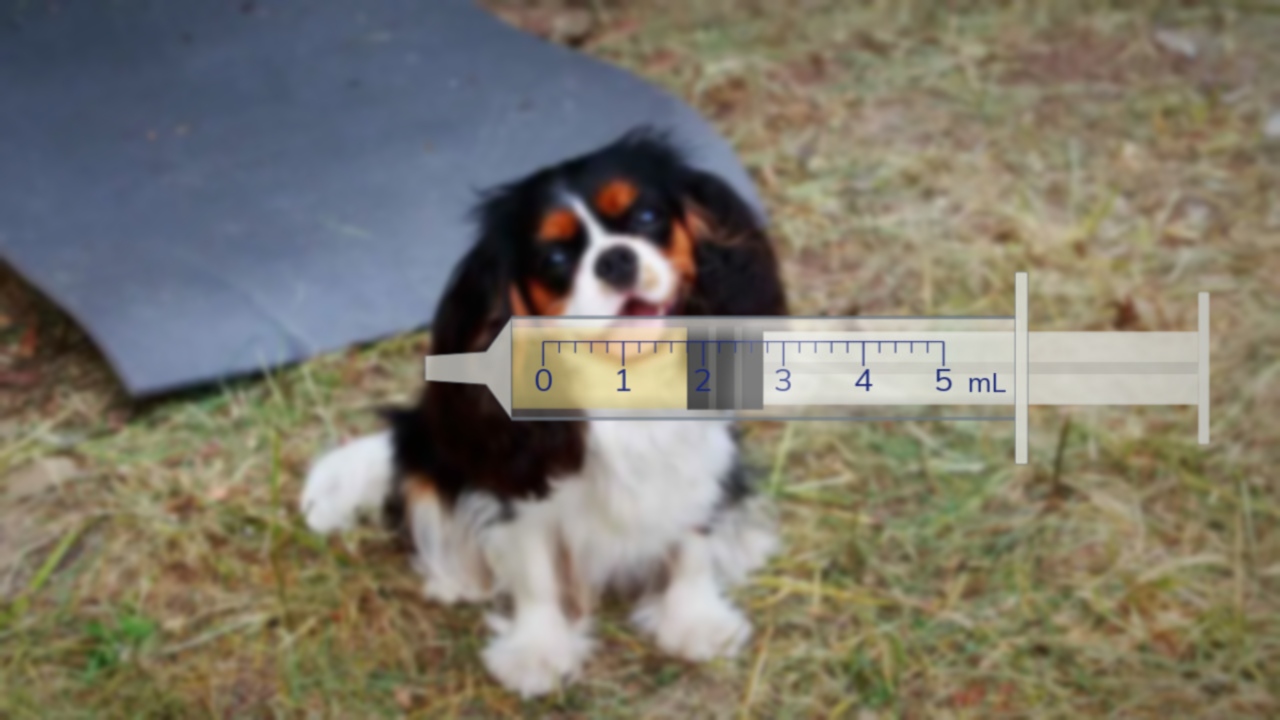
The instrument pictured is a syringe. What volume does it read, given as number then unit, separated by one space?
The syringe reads 1.8 mL
